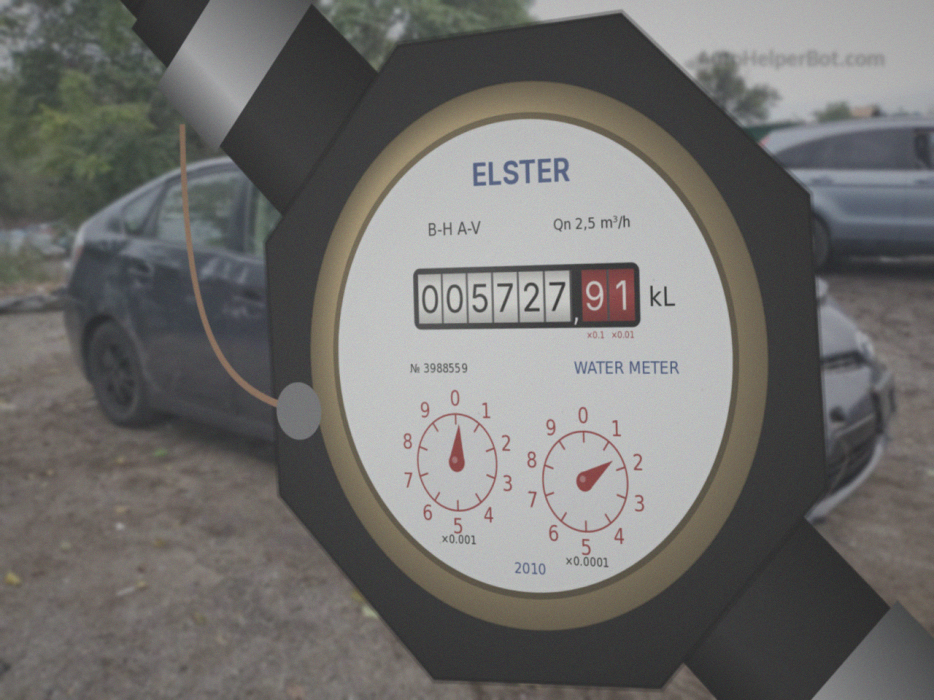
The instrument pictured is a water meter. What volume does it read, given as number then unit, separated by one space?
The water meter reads 5727.9101 kL
